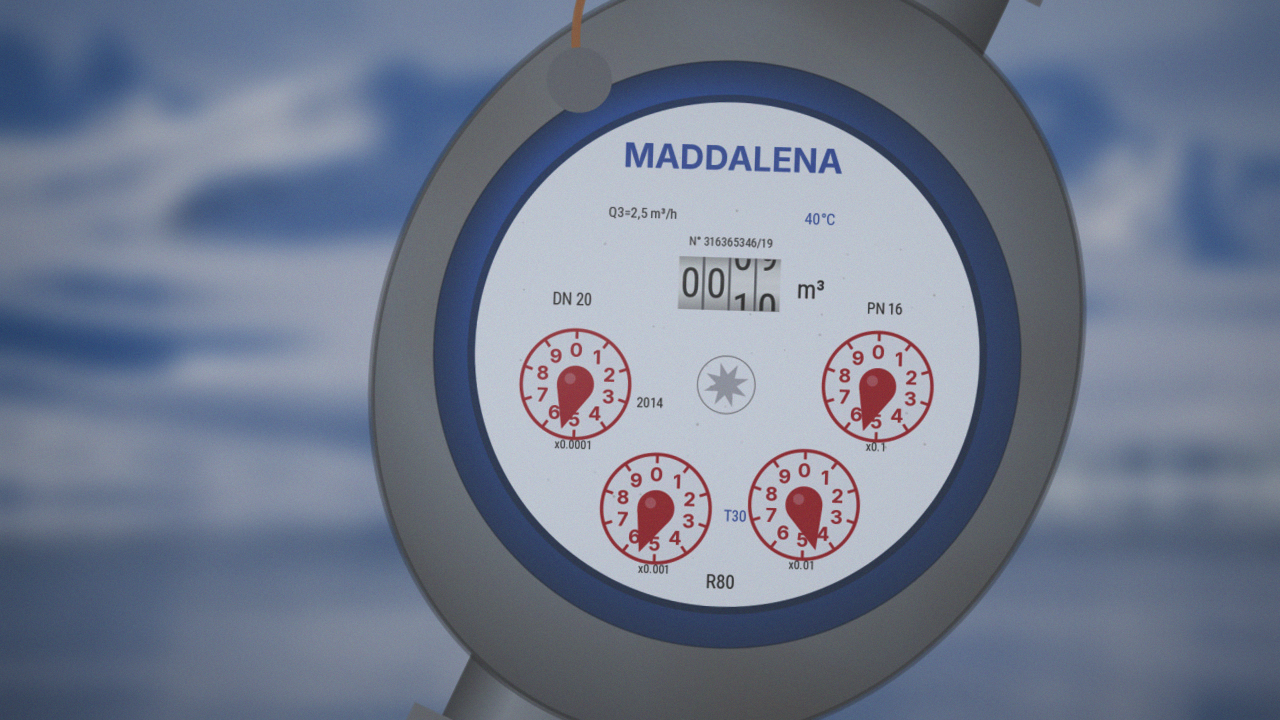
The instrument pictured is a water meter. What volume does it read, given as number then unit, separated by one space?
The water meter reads 9.5455 m³
